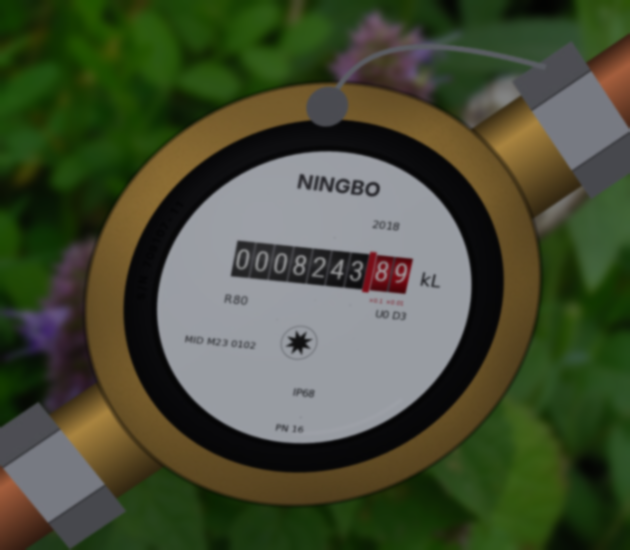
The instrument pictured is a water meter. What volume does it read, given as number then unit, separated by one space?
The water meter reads 8243.89 kL
